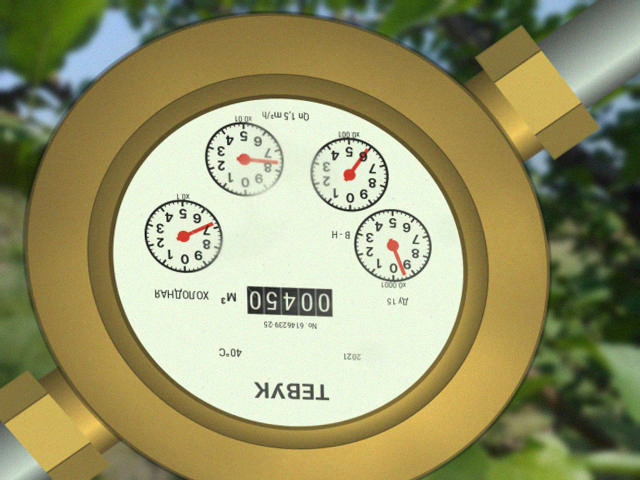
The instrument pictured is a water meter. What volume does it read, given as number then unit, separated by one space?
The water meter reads 450.6759 m³
